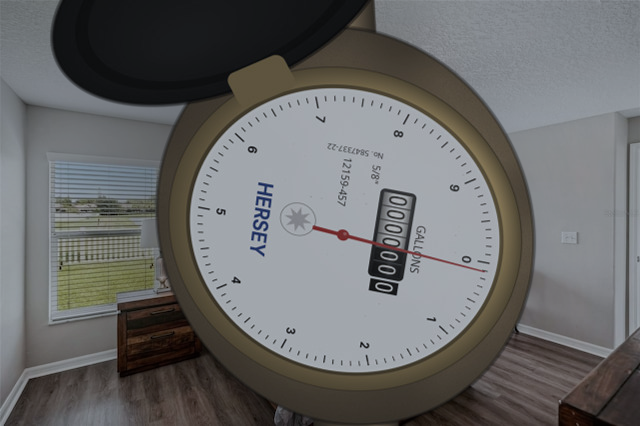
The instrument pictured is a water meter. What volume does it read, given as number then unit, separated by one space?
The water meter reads 0.1 gal
